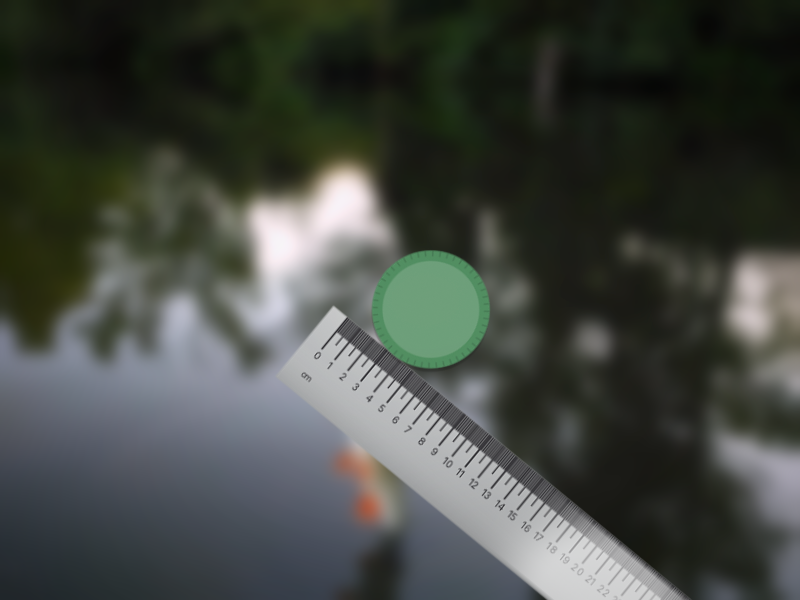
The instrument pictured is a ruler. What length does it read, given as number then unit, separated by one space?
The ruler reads 7 cm
